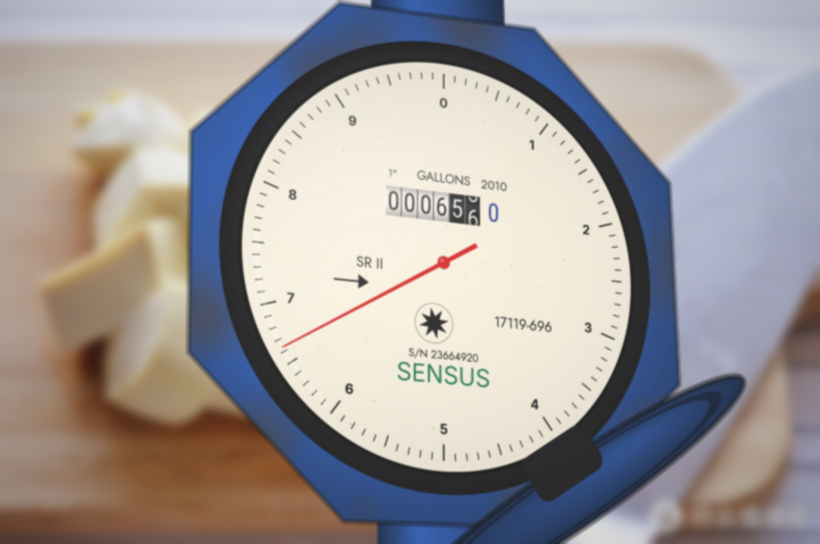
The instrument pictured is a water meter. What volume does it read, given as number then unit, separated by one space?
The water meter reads 6556.6 gal
